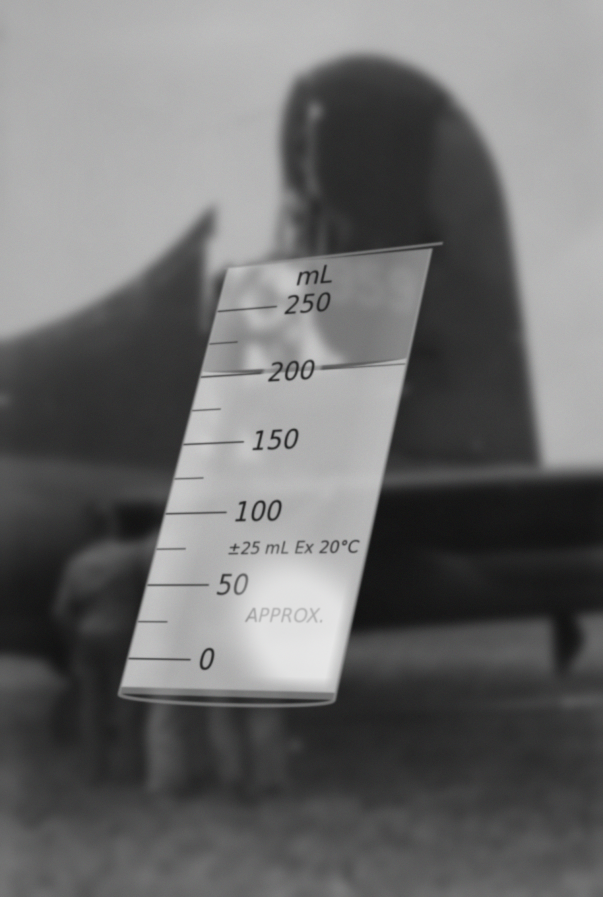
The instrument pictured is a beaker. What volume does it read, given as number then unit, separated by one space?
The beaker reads 200 mL
